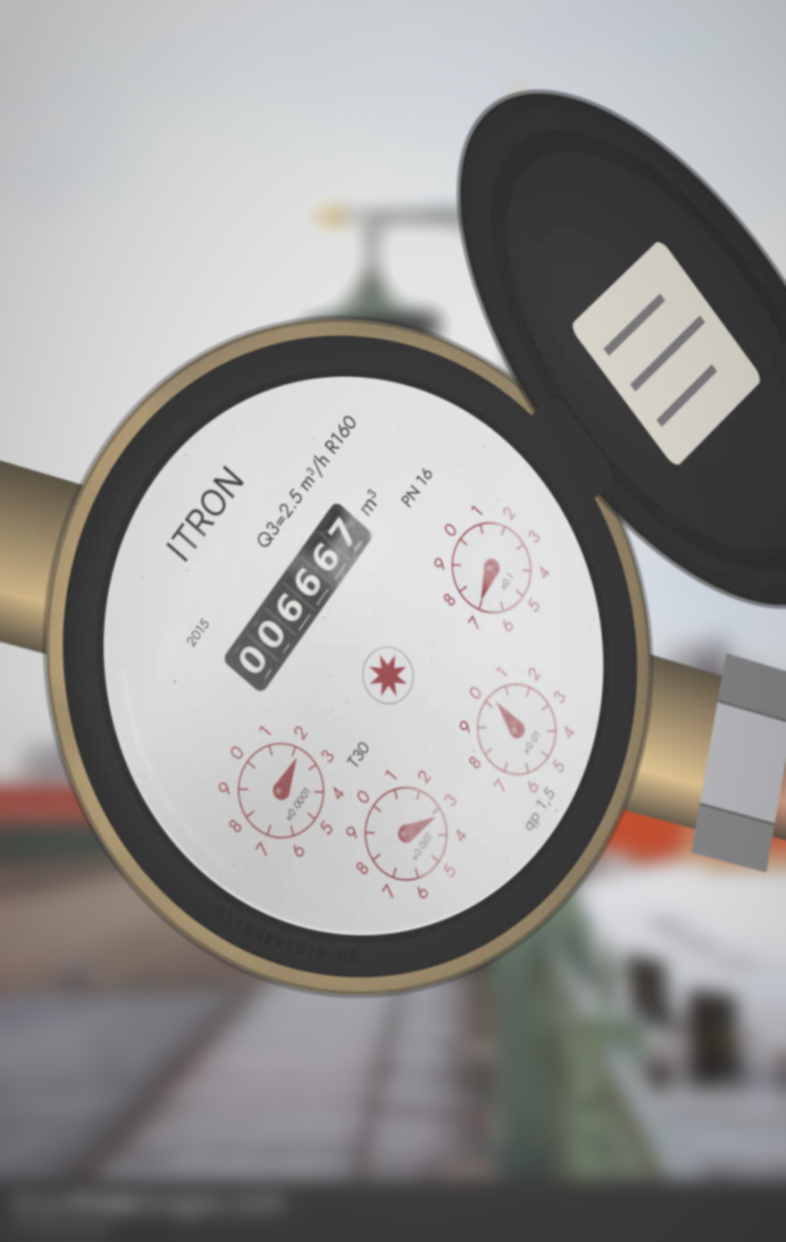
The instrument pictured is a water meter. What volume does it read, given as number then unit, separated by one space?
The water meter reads 6667.7032 m³
